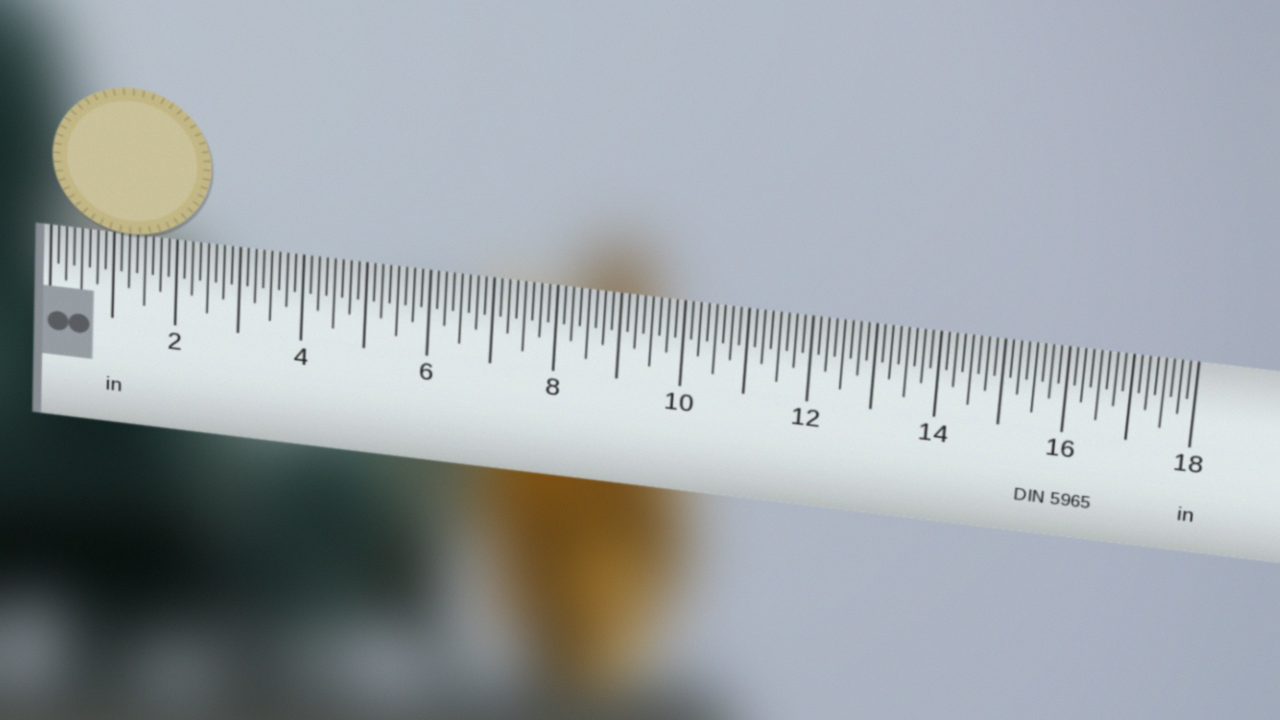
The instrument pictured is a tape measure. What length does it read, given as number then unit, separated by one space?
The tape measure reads 2.5 in
